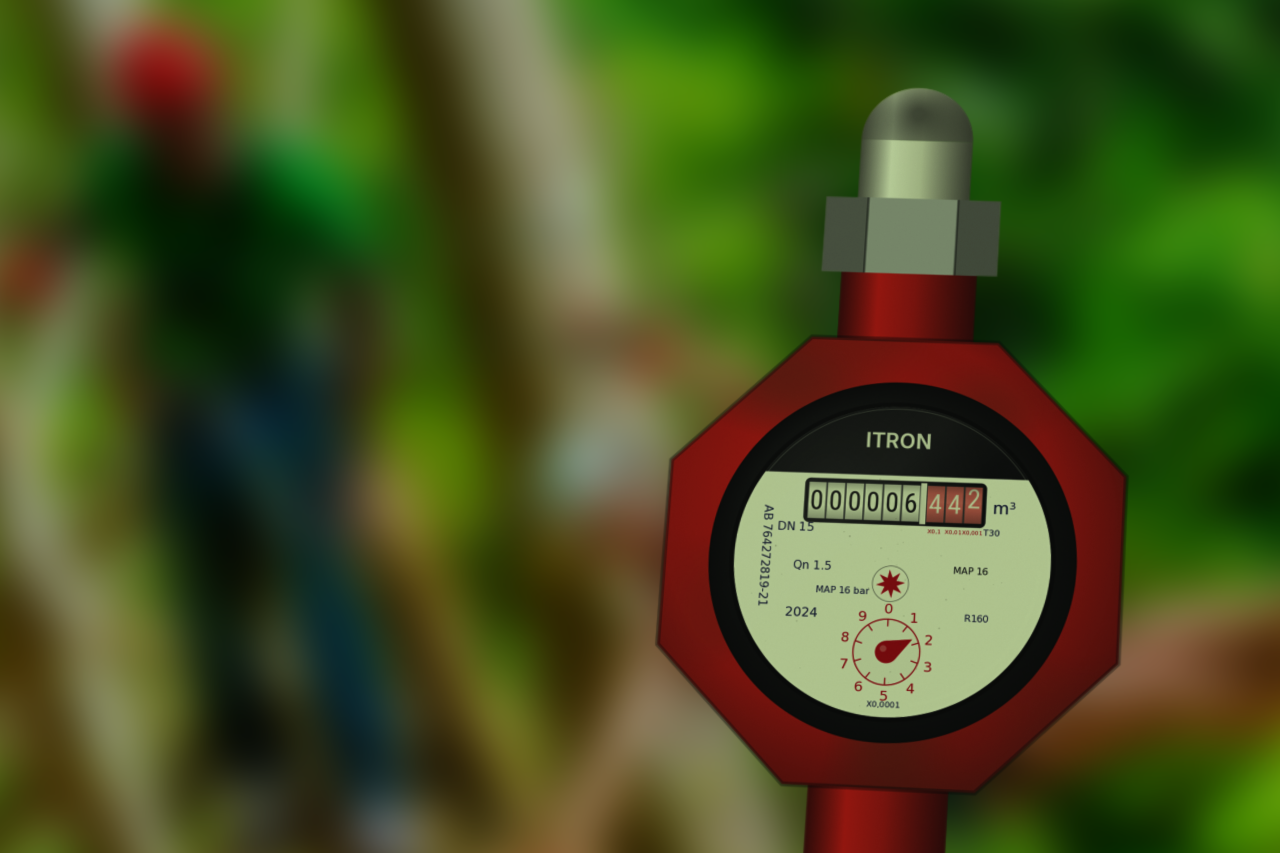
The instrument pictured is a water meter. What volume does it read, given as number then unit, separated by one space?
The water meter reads 6.4421 m³
